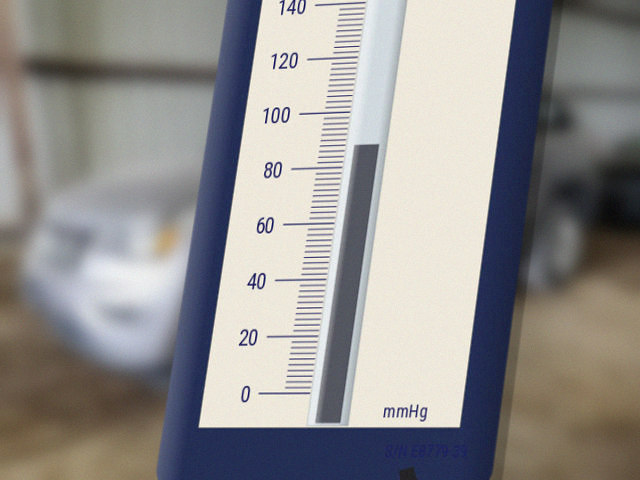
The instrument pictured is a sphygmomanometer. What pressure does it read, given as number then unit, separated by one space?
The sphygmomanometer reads 88 mmHg
